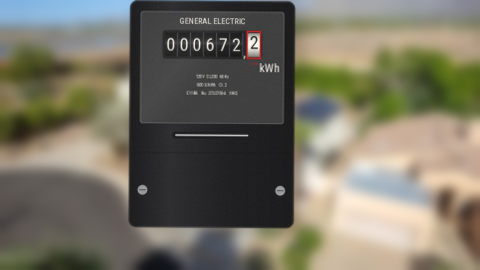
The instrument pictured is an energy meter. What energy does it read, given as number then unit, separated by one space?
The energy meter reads 672.2 kWh
